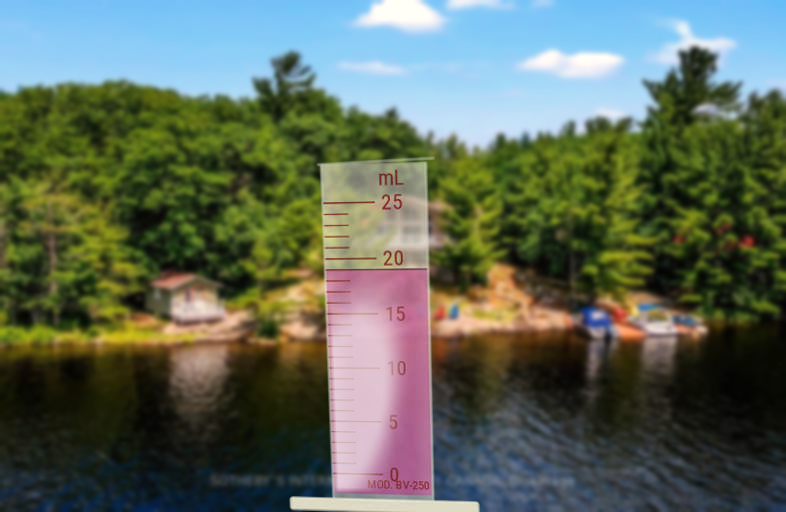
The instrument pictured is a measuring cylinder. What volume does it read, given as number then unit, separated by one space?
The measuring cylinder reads 19 mL
